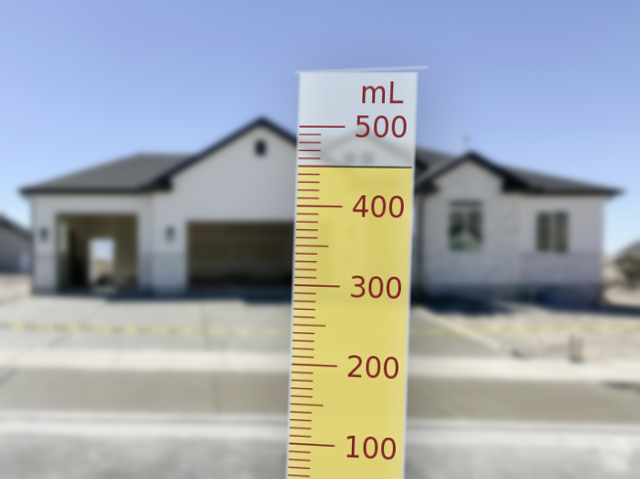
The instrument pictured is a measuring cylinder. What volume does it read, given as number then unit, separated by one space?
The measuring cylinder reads 450 mL
